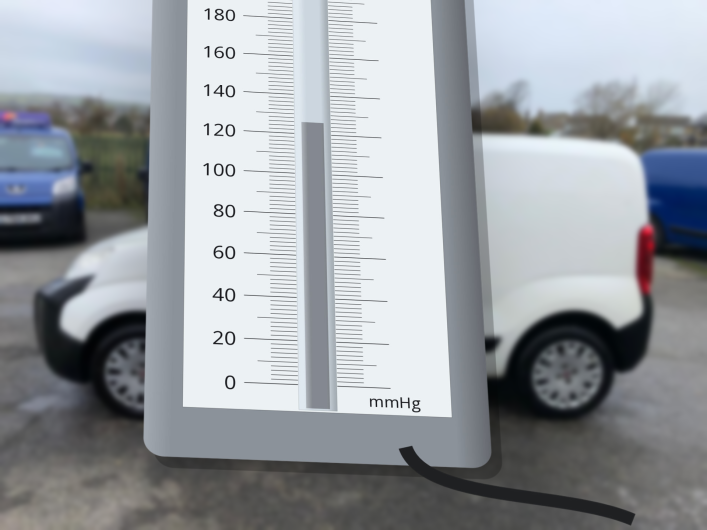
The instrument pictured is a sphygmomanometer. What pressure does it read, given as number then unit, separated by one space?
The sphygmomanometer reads 126 mmHg
